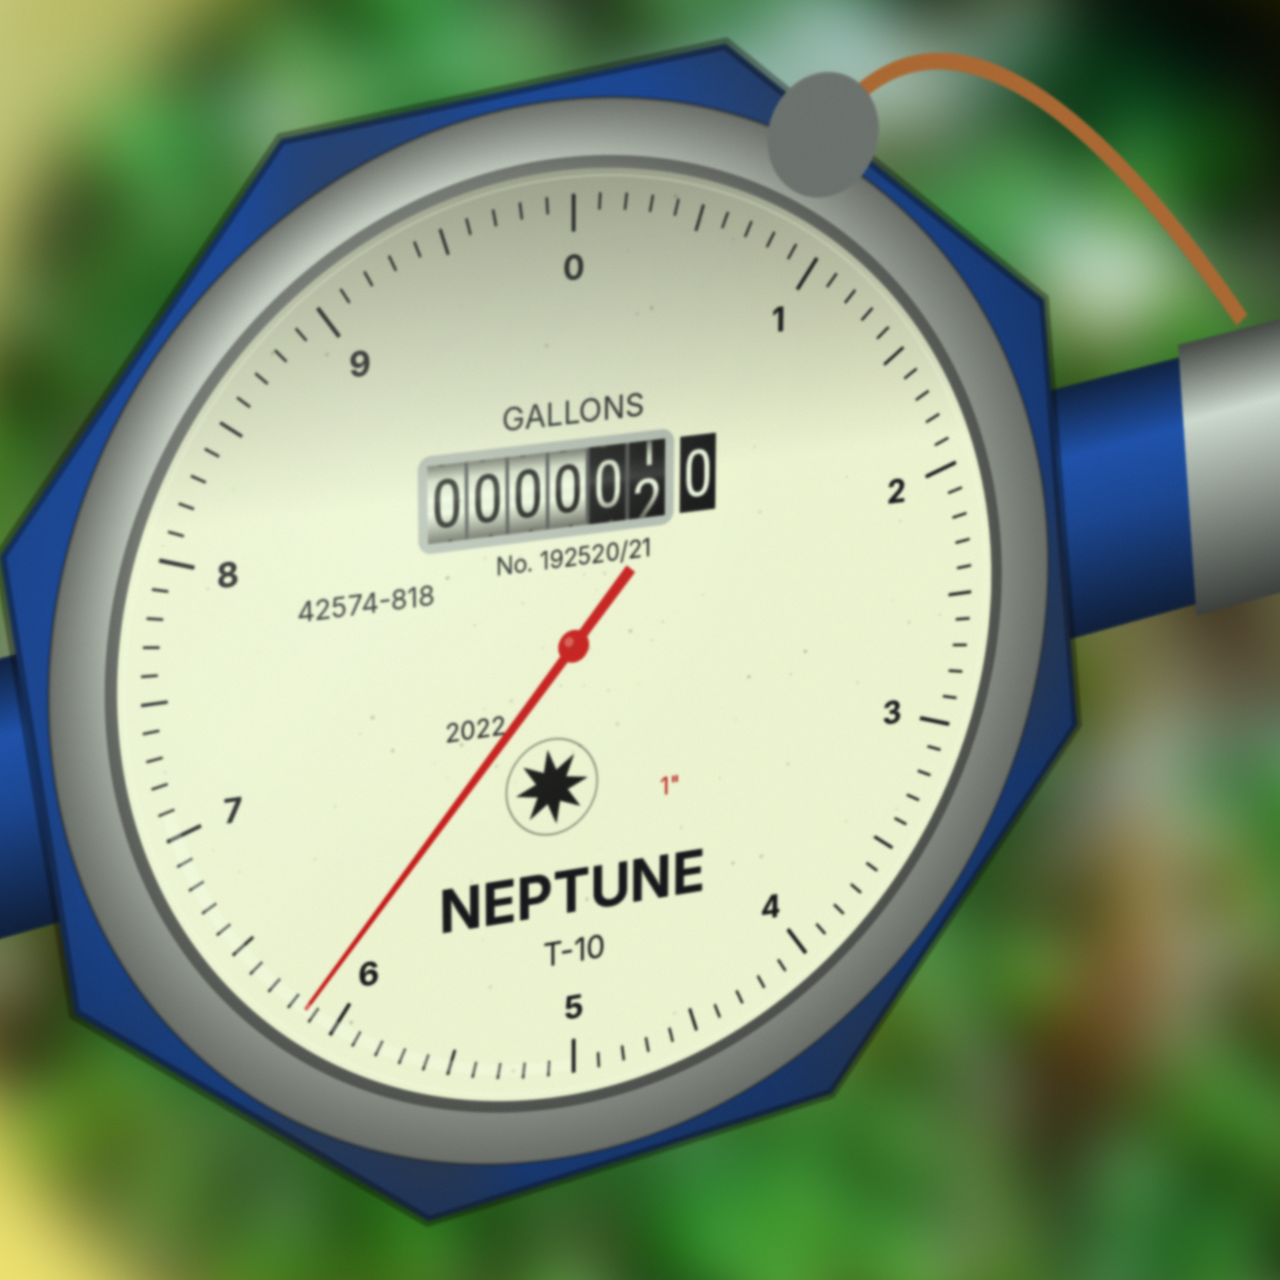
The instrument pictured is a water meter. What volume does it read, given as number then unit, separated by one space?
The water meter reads 16.1 gal
